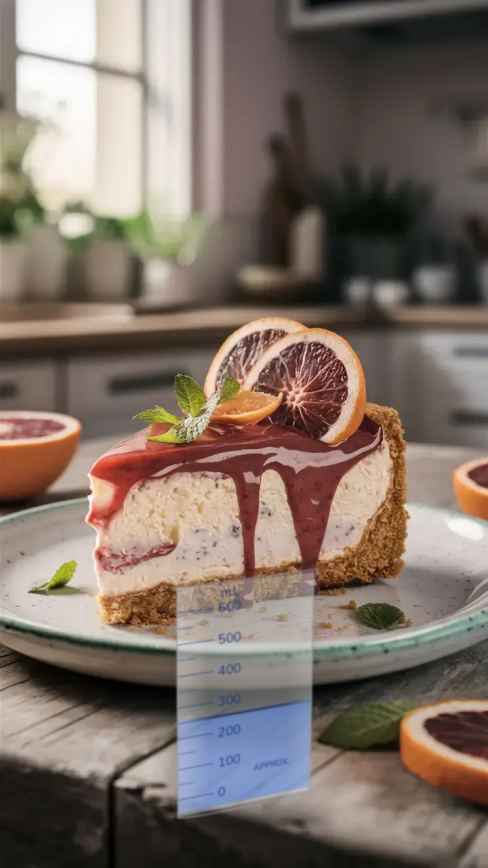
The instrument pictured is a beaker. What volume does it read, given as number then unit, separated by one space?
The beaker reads 250 mL
